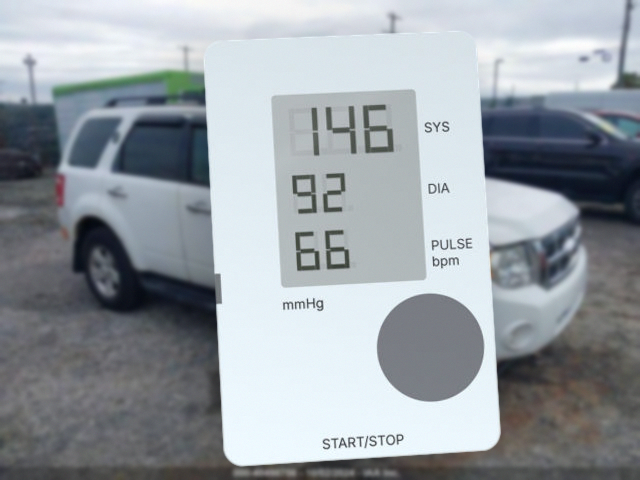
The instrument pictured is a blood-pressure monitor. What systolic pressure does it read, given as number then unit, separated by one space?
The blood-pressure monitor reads 146 mmHg
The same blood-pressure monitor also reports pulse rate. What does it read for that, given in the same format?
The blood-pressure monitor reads 66 bpm
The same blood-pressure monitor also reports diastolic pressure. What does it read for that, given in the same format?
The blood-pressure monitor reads 92 mmHg
